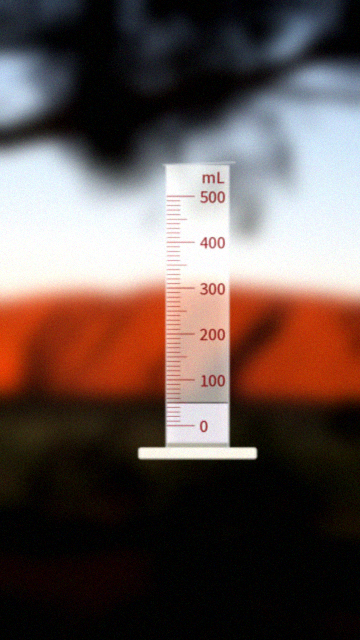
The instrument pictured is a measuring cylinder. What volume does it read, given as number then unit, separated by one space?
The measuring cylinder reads 50 mL
